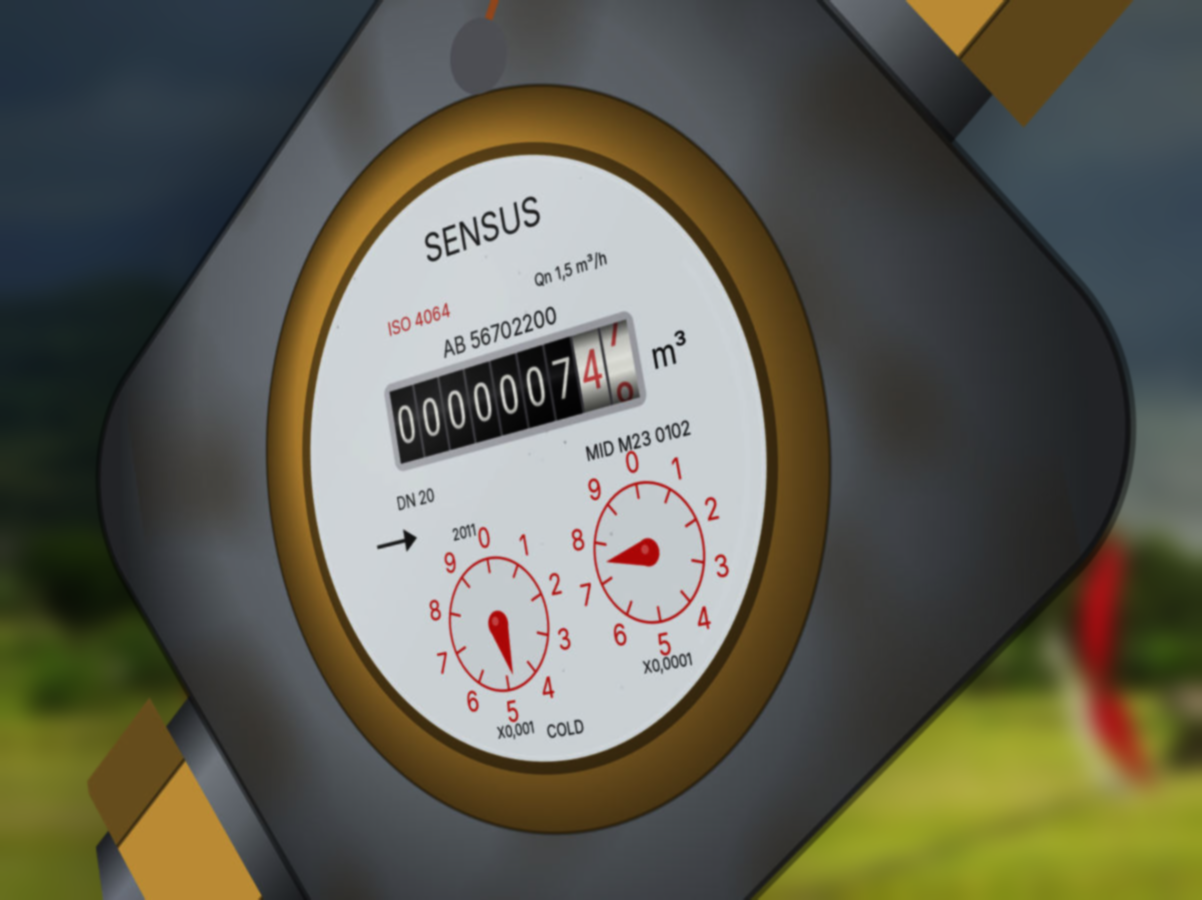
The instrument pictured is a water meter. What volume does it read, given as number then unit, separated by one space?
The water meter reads 7.4747 m³
